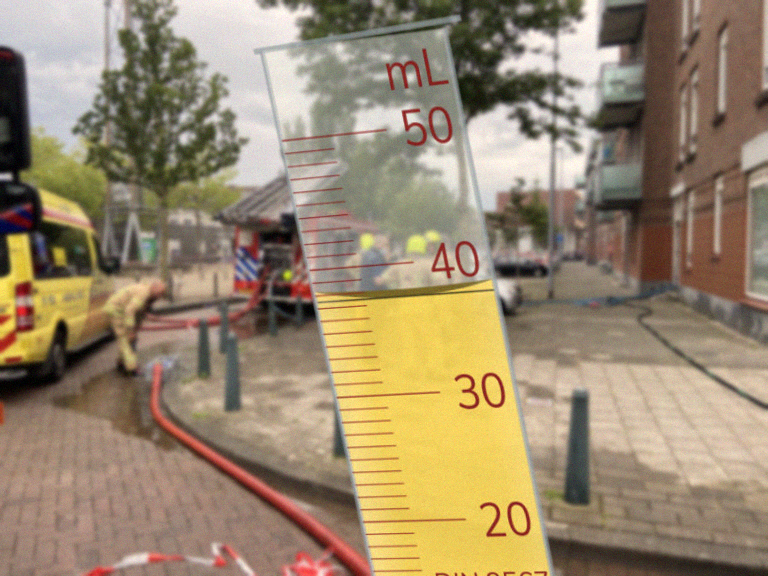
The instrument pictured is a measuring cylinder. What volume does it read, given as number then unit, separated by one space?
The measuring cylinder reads 37.5 mL
